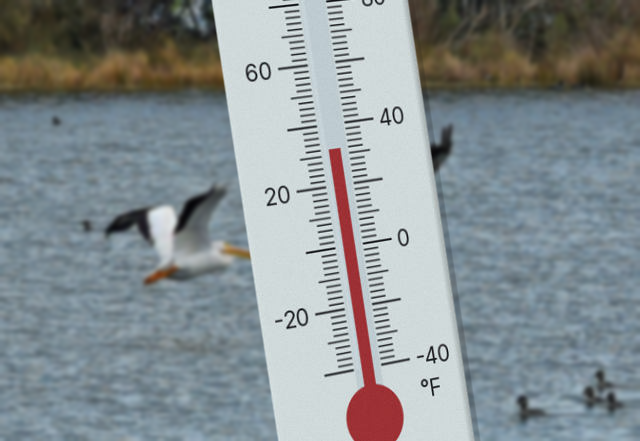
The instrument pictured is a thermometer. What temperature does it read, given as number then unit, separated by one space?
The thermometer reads 32 °F
